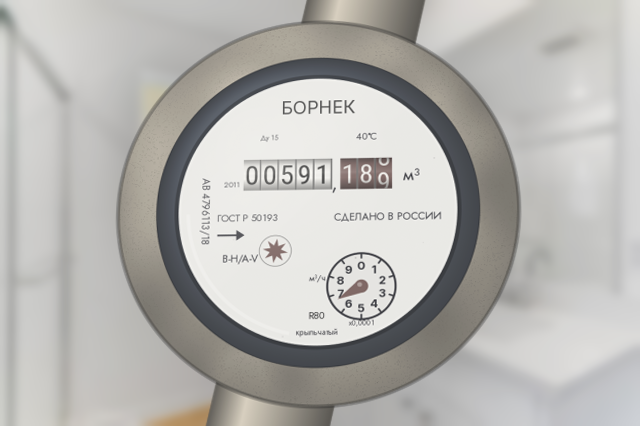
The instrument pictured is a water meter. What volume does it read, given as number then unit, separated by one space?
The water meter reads 591.1886 m³
